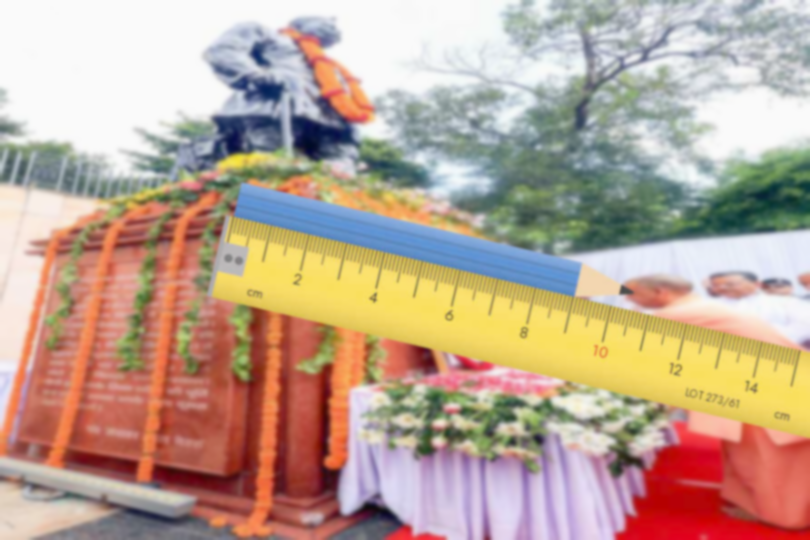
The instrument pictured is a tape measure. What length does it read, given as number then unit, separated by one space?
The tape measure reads 10.5 cm
